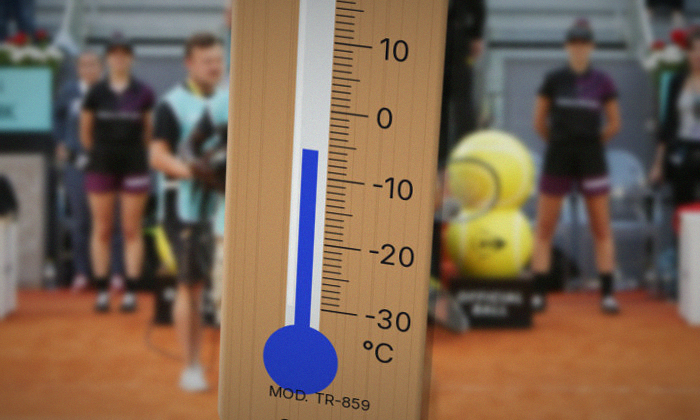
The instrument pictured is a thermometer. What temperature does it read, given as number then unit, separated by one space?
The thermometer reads -6 °C
